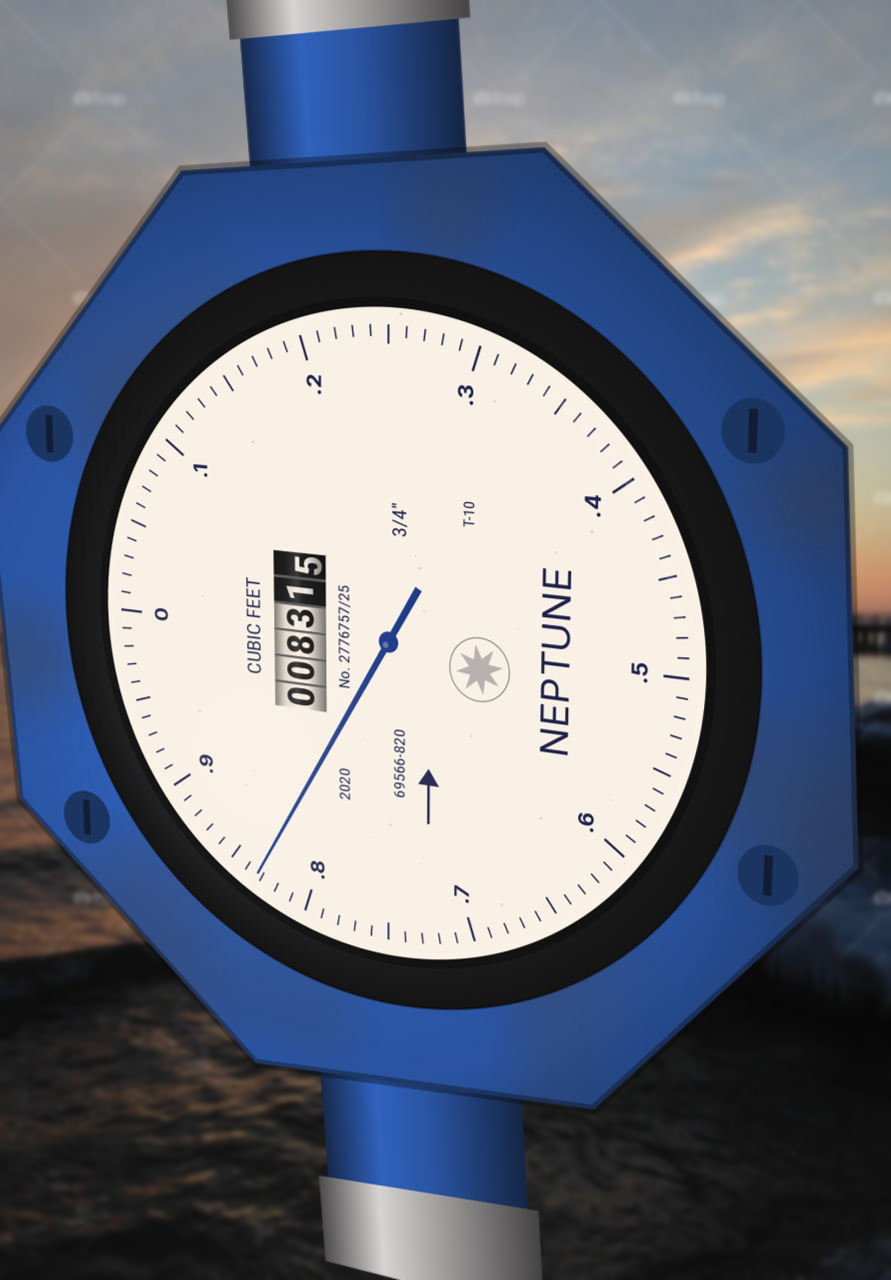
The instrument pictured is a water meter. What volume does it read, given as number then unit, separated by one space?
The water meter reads 8314.83 ft³
